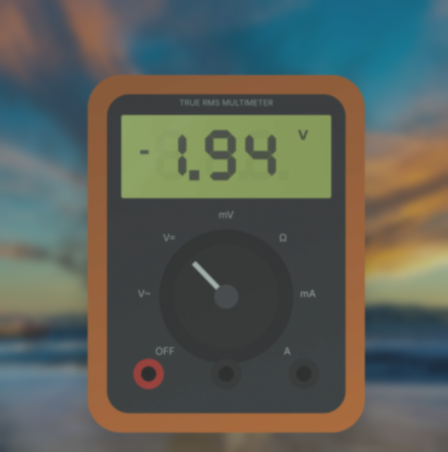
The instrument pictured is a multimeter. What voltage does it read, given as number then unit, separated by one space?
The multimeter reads -1.94 V
